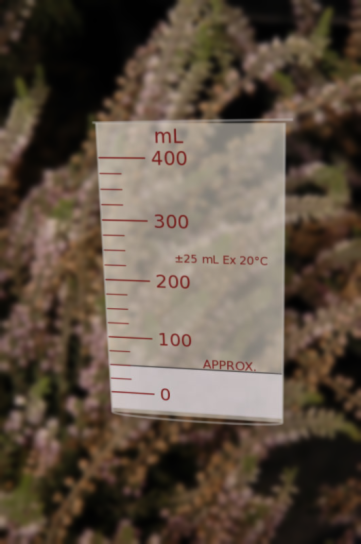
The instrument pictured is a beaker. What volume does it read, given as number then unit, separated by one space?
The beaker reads 50 mL
